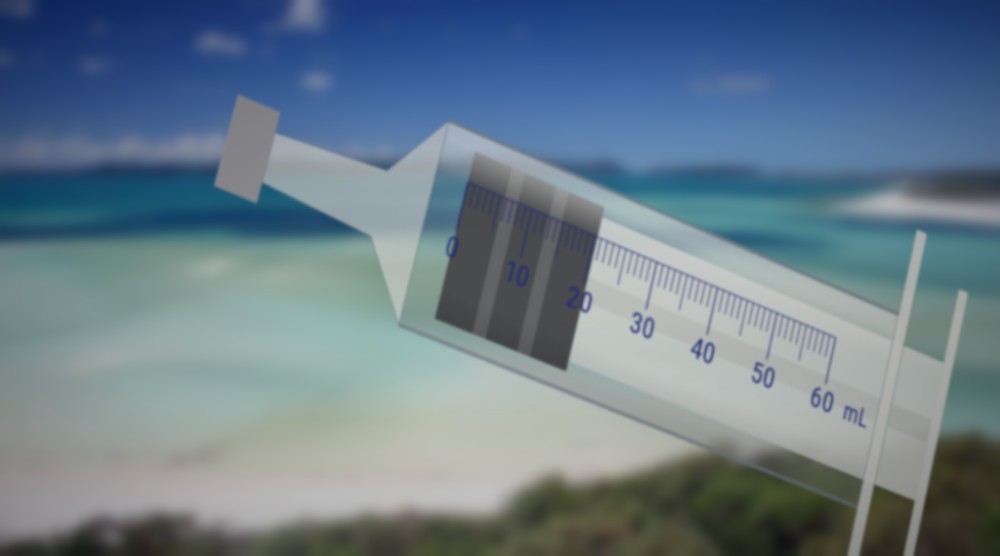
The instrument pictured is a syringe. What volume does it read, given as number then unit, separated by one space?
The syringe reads 0 mL
